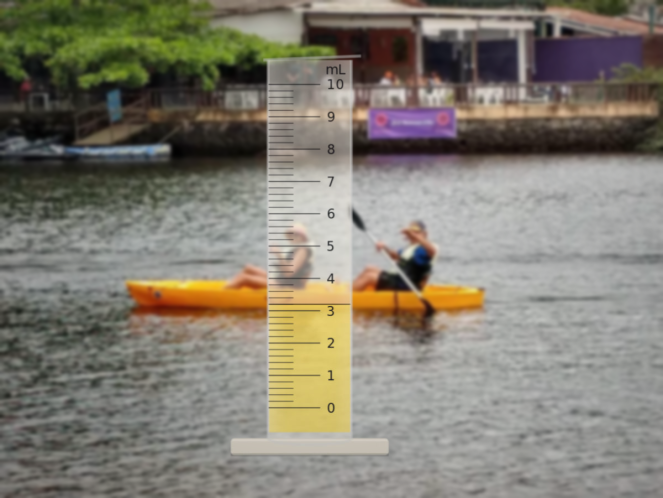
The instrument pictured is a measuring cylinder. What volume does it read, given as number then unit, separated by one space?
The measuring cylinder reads 3.2 mL
